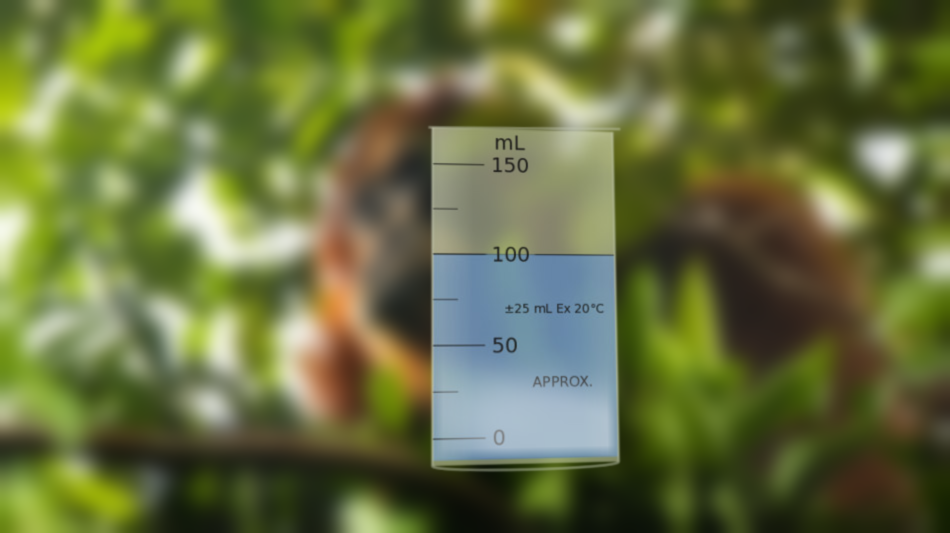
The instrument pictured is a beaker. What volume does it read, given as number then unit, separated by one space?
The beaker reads 100 mL
